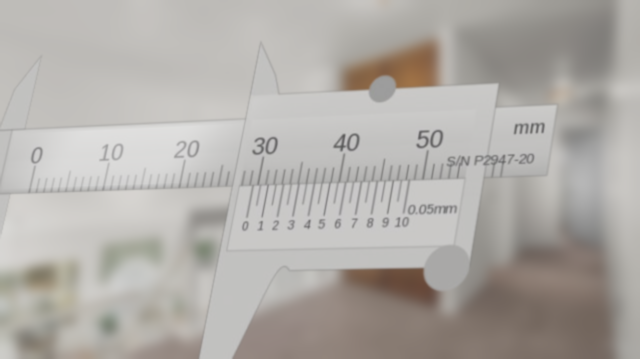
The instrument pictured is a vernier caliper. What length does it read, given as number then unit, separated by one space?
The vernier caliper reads 29.4 mm
